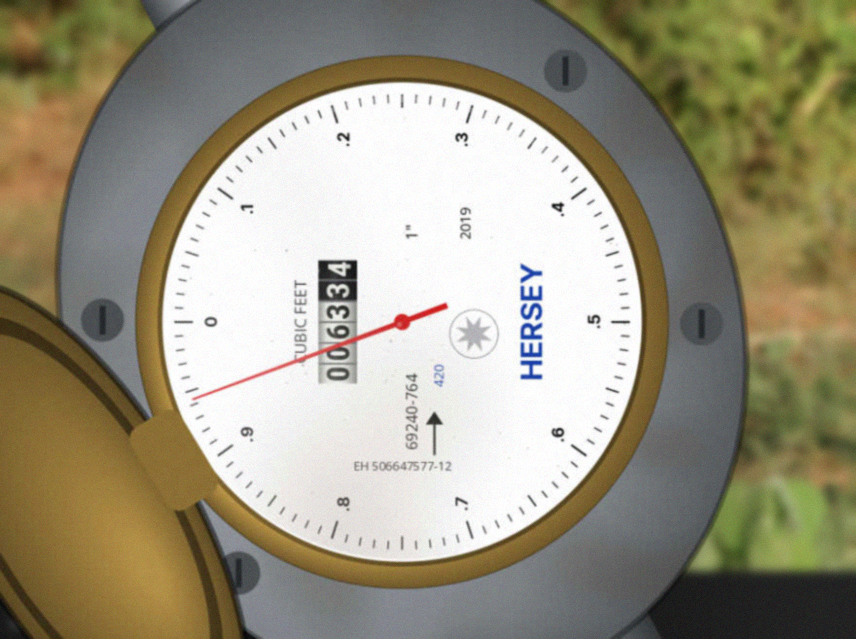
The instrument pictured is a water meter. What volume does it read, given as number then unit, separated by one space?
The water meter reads 6333.94 ft³
